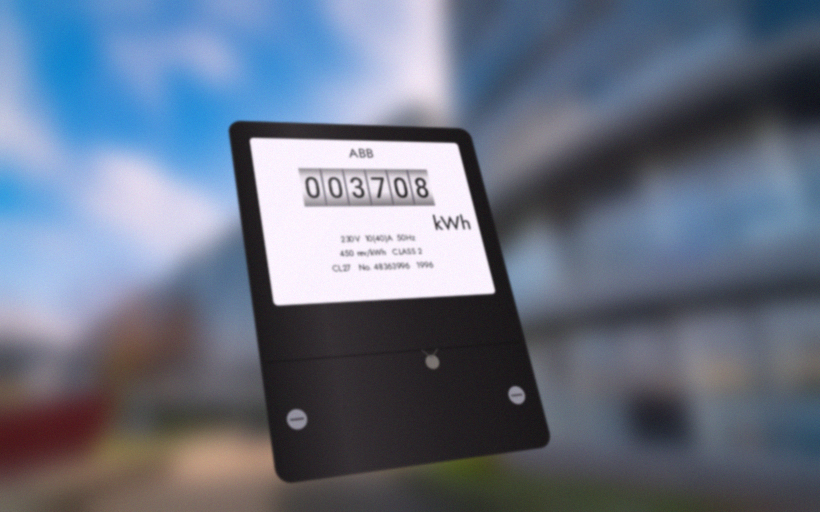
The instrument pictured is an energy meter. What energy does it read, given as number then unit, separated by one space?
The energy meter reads 3708 kWh
